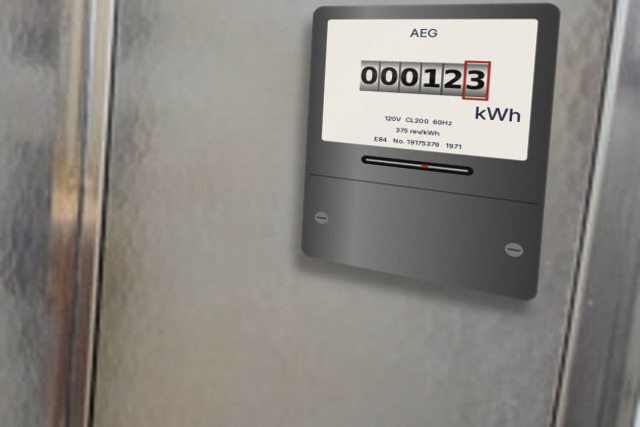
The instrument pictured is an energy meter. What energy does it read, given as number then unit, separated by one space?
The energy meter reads 12.3 kWh
